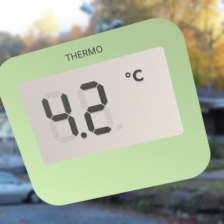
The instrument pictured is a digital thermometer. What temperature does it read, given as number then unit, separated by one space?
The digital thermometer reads 4.2 °C
